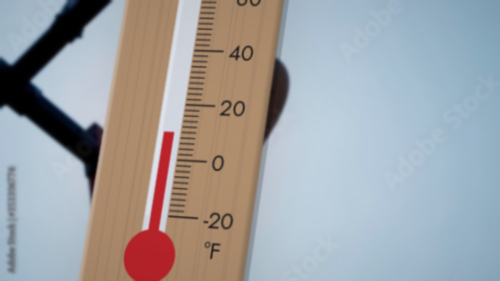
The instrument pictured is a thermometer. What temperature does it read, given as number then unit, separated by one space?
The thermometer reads 10 °F
